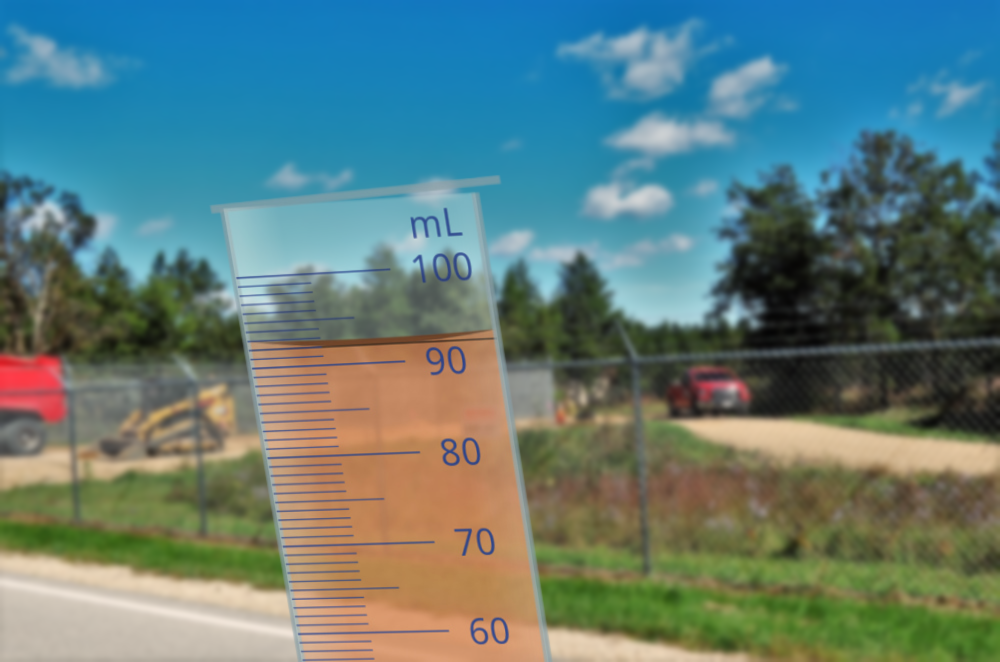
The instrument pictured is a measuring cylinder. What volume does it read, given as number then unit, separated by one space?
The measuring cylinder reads 92 mL
